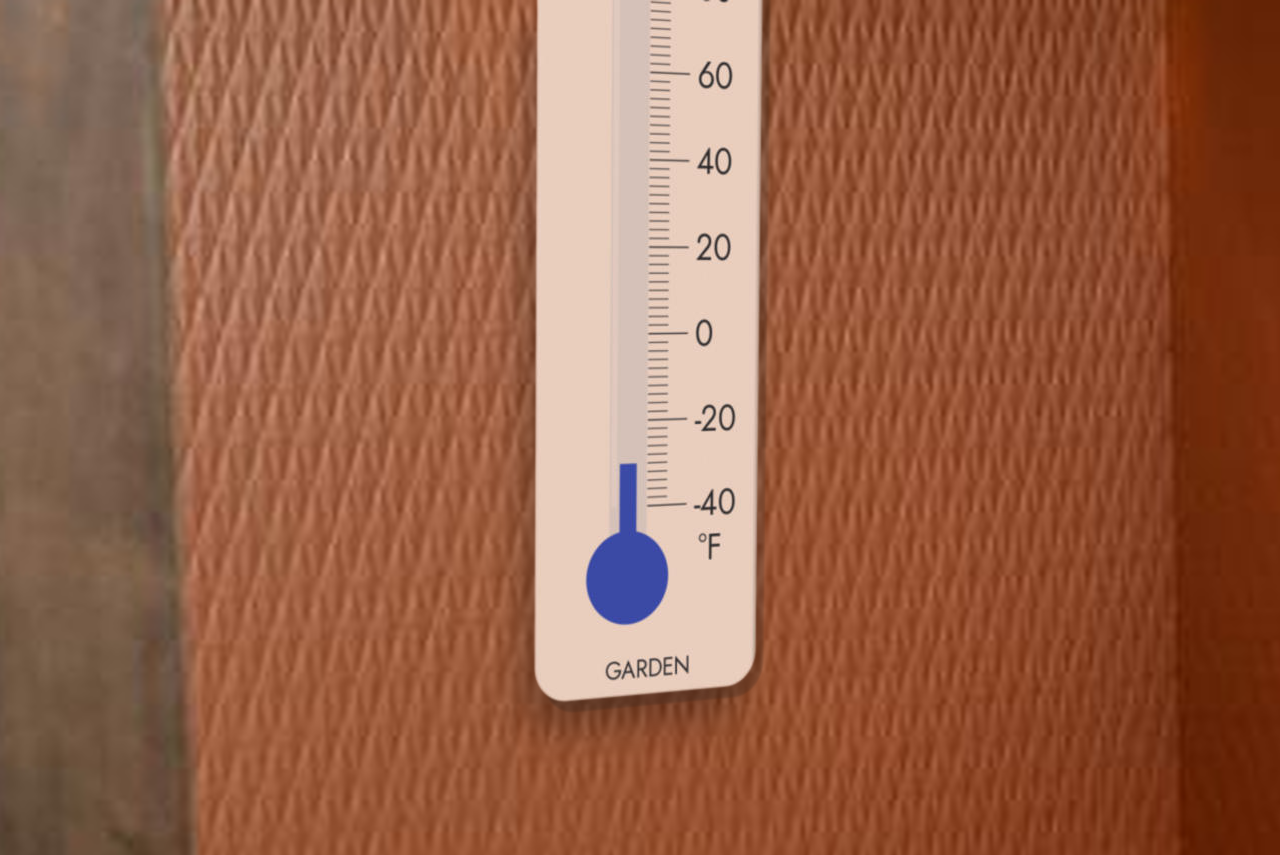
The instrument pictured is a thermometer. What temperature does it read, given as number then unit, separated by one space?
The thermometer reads -30 °F
